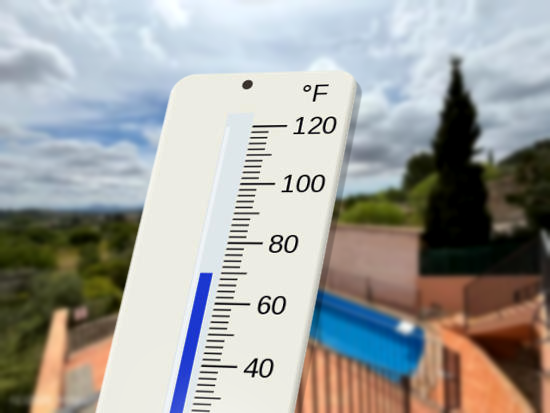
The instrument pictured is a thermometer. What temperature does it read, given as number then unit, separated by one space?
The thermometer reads 70 °F
